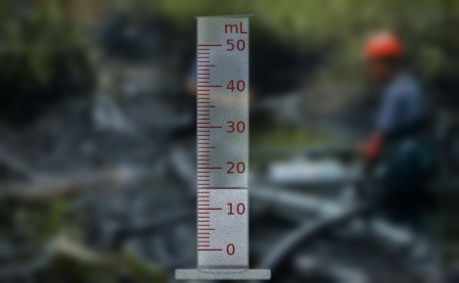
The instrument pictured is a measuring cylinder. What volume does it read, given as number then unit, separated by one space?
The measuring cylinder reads 15 mL
